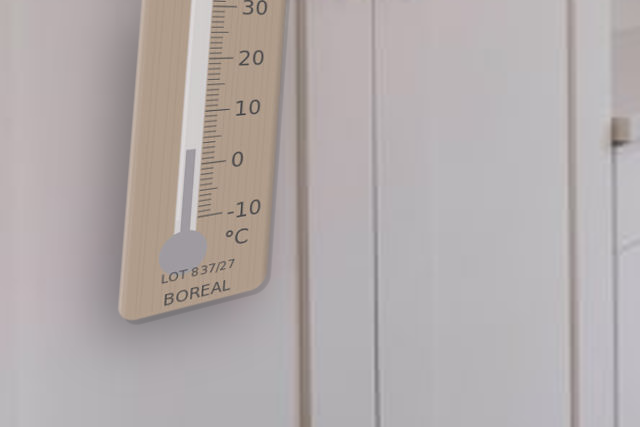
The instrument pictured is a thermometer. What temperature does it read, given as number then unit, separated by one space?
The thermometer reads 3 °C
